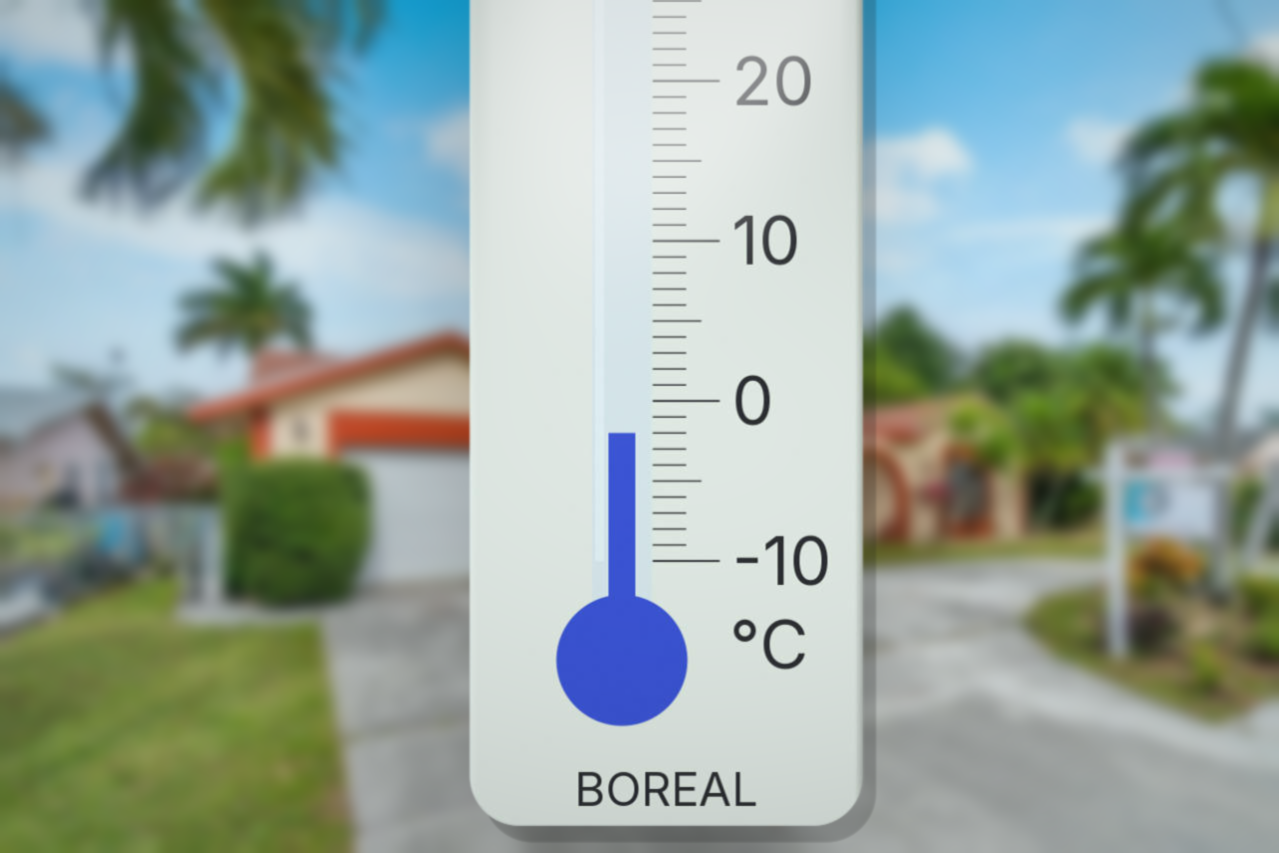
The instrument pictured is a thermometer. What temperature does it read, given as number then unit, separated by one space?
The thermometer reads -2 °C
